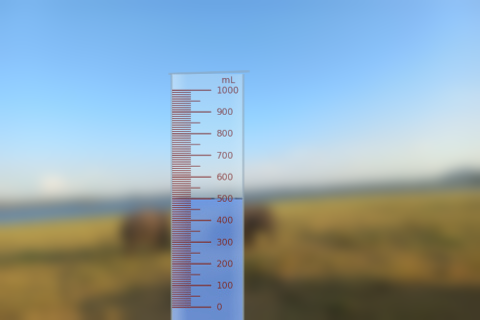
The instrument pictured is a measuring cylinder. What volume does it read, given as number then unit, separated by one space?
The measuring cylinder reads 500 mL
